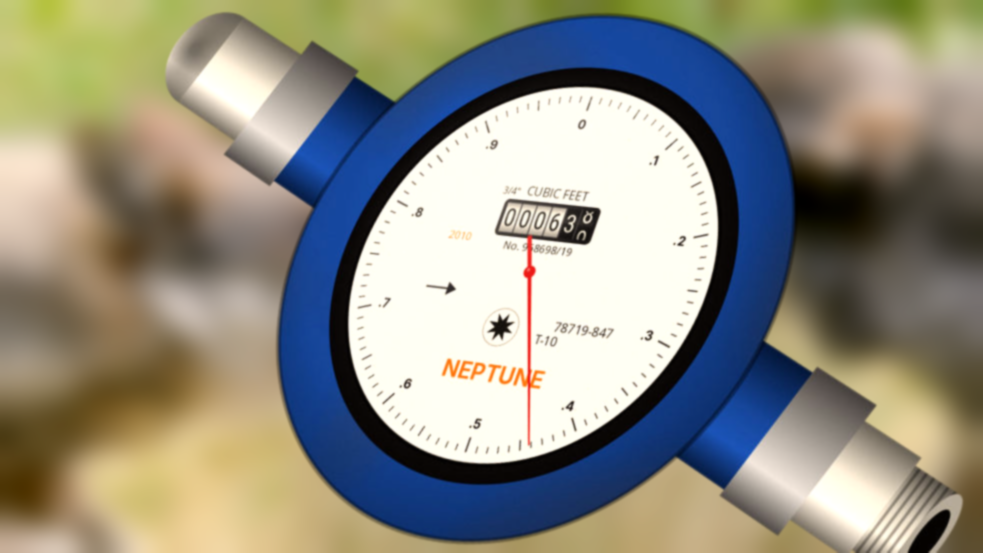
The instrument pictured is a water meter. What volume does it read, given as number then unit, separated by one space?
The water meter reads 638.44 ft³
